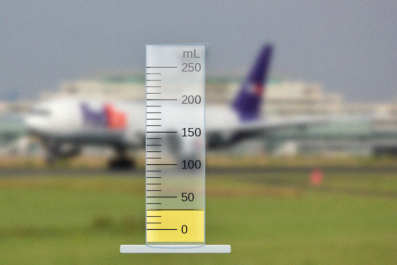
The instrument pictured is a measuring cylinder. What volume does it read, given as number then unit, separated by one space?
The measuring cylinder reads 30 mL
